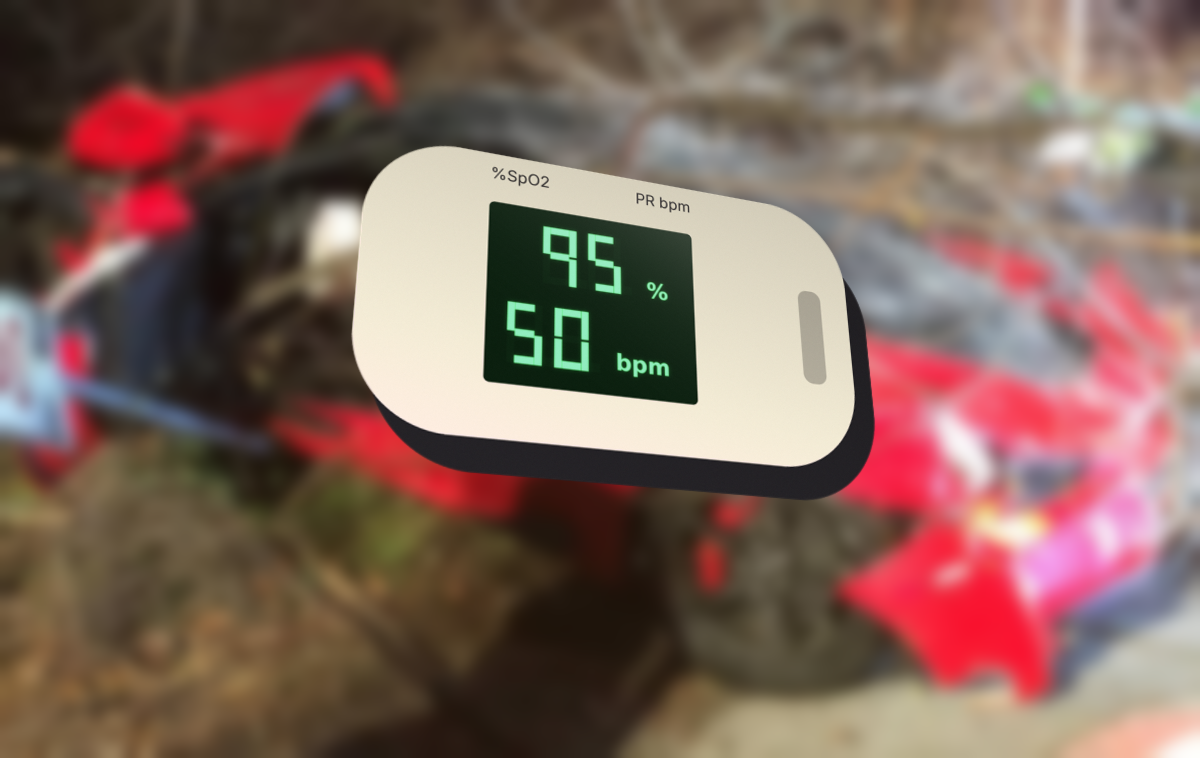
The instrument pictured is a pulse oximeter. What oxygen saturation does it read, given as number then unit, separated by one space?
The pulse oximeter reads 95 %
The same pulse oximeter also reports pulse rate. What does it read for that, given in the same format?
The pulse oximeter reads 50 bpm
